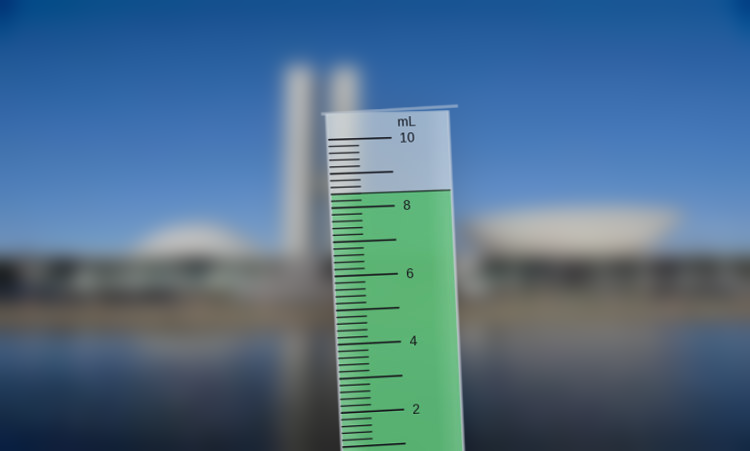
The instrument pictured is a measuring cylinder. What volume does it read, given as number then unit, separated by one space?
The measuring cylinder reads 8.4 mL
